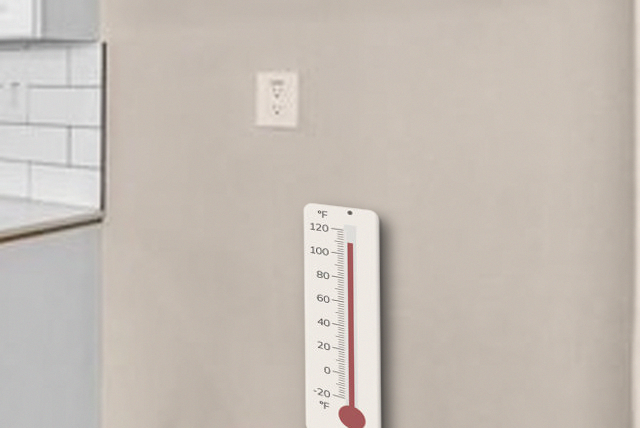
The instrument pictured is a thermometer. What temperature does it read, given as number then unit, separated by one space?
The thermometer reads 110 °F
